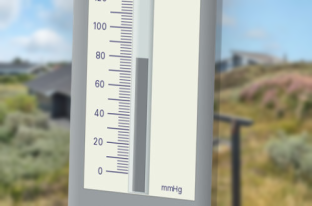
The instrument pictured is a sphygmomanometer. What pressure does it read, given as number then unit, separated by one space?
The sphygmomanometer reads 80 mmHg
